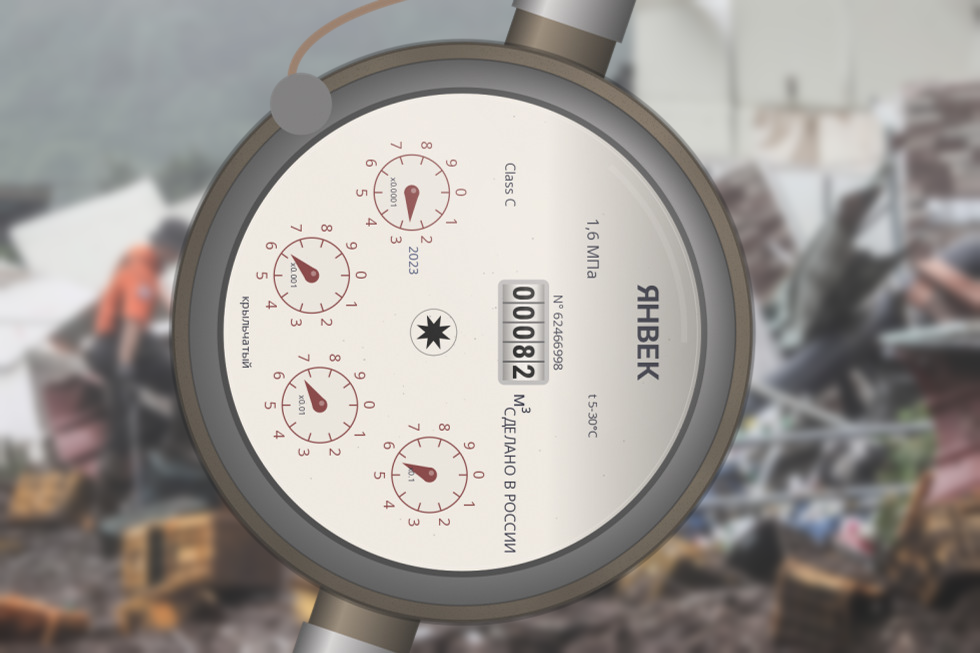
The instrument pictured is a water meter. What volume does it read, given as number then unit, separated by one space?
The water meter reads 82.5662 m³
